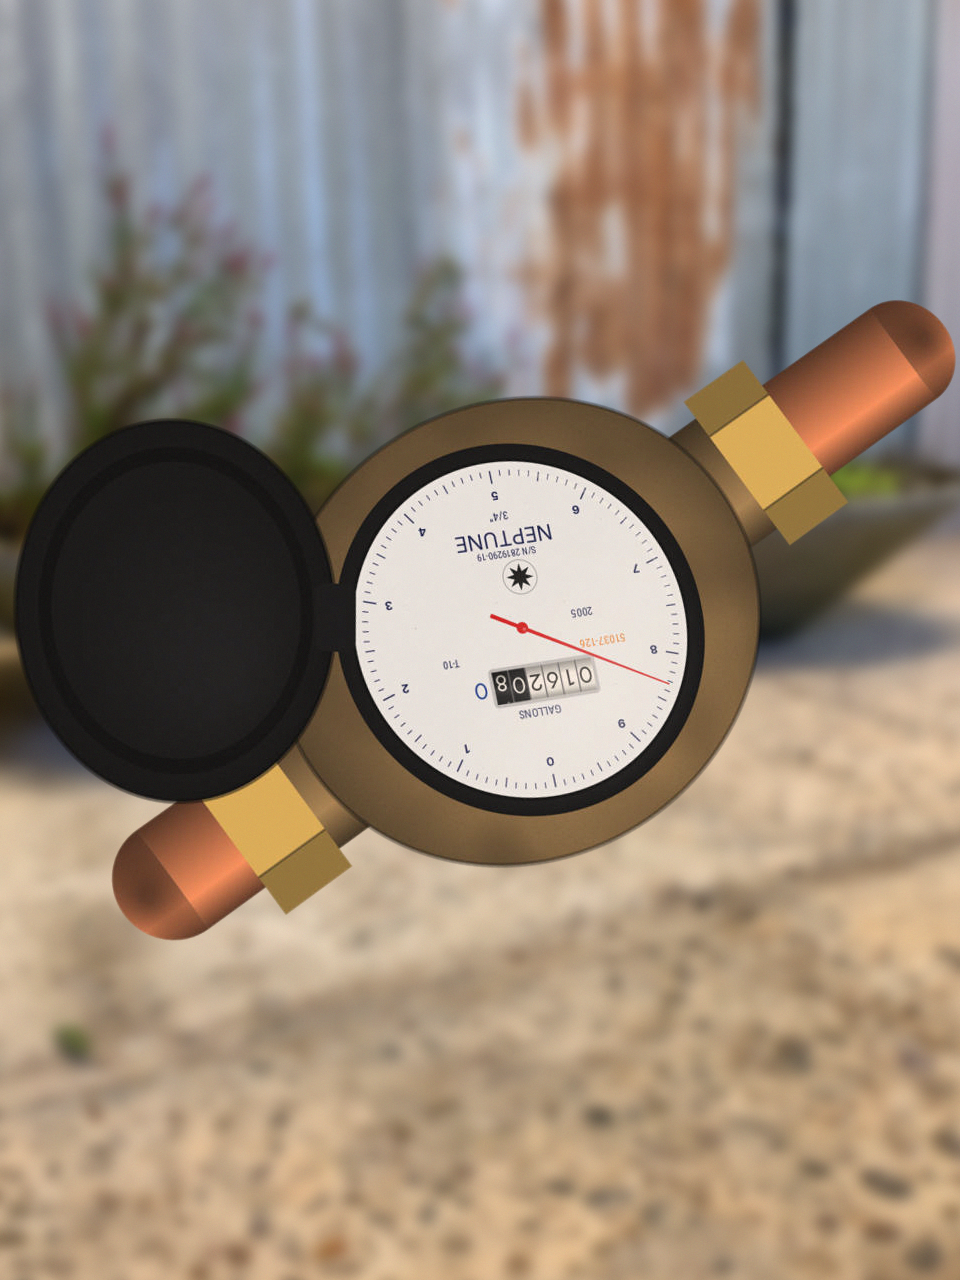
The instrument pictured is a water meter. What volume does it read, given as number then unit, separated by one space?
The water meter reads 162078.3 gal
